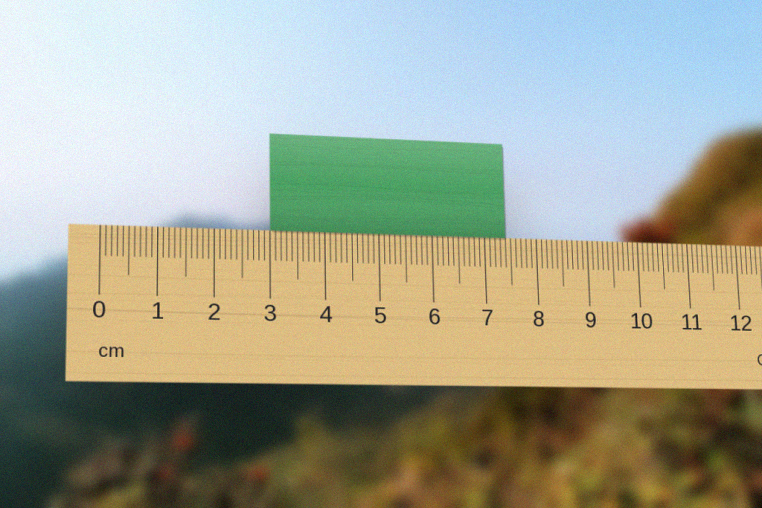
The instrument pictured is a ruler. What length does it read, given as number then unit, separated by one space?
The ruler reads 4.4 cm
